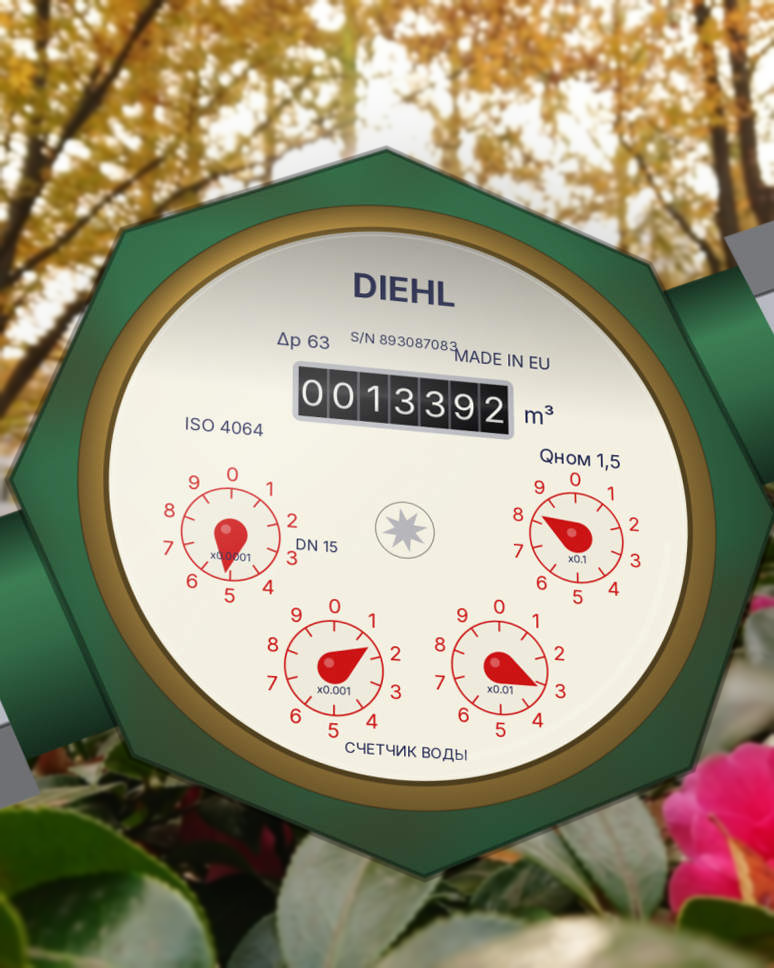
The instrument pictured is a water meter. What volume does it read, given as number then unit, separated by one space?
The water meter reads 13392.8315 m³
